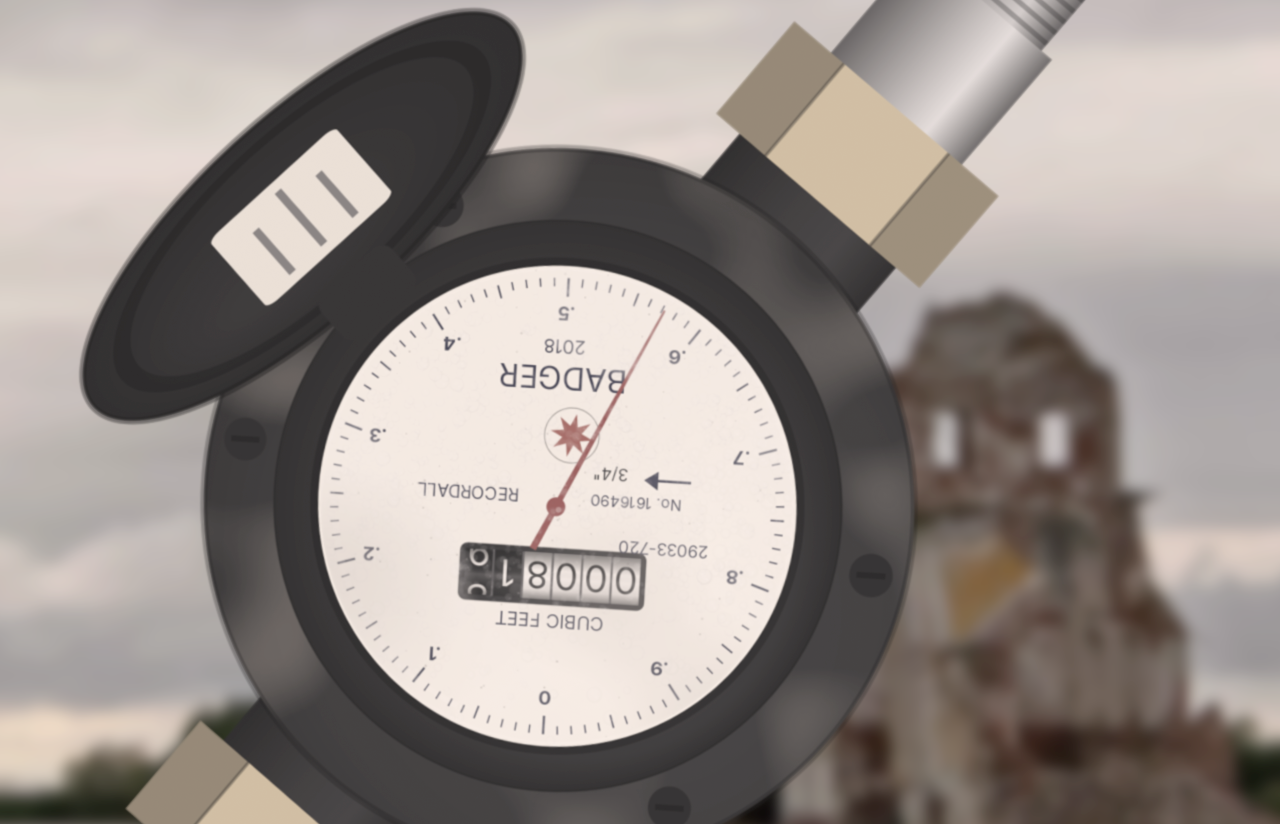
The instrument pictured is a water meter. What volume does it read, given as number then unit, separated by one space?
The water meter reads 818.57 ft³
